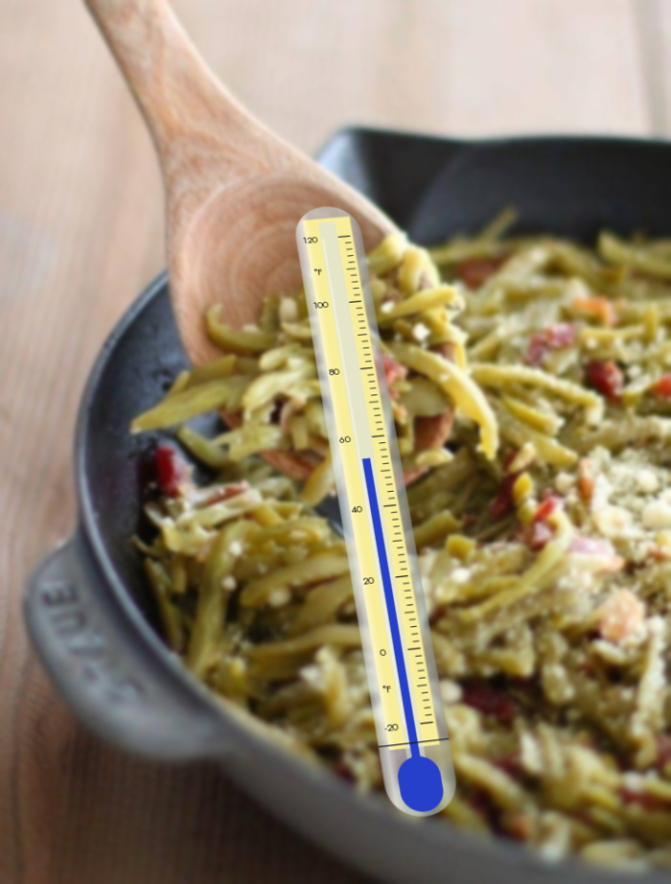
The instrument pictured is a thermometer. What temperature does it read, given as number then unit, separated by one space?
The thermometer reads 54 °F
